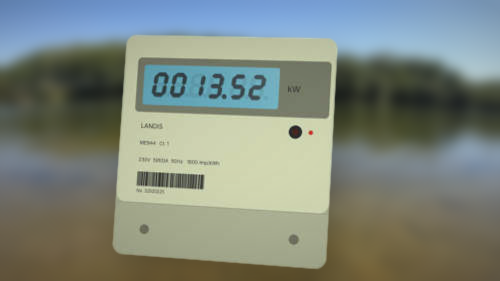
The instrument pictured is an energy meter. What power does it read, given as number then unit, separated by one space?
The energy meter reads 13.52 kW
